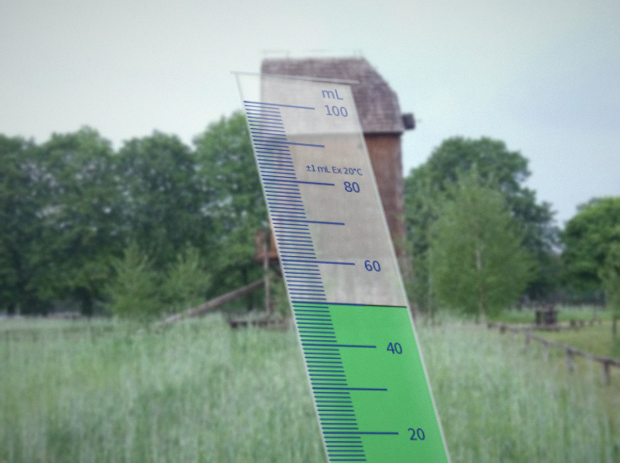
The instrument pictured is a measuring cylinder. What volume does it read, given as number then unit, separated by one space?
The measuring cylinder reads 50 mL
